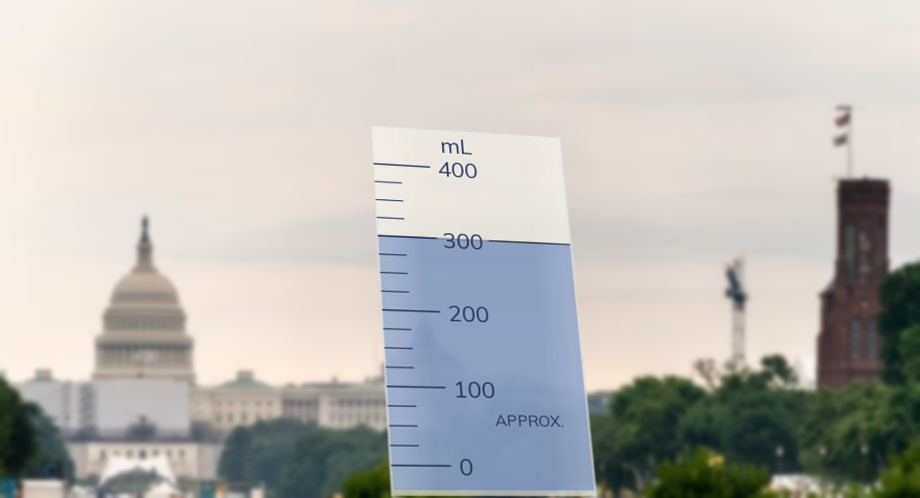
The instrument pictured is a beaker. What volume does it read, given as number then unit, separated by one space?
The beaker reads 300 mL
